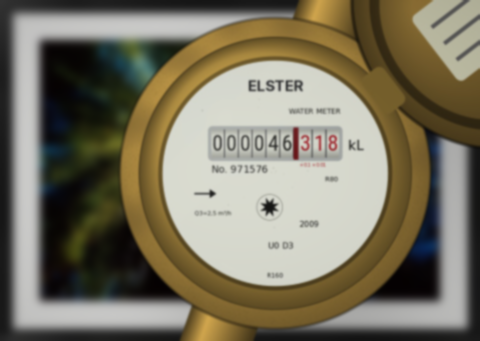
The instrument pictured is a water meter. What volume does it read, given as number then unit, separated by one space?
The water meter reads 46.318 kL
